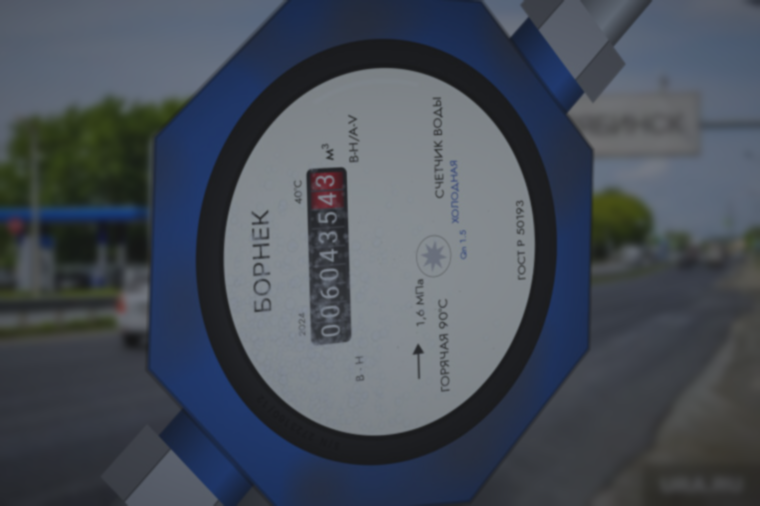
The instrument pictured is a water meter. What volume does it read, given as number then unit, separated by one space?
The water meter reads 60435.43 m³
